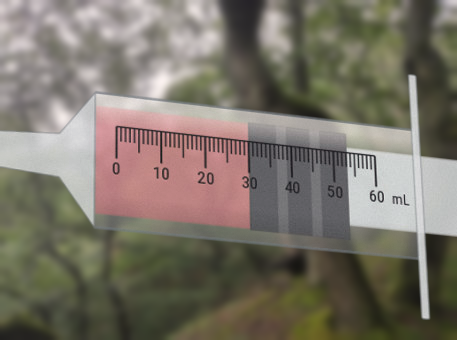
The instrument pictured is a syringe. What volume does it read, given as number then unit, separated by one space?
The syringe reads 30 mL
